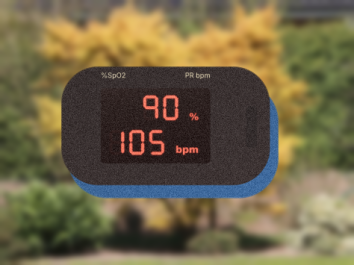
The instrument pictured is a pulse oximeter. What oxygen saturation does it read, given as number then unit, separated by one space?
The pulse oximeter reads 90 %
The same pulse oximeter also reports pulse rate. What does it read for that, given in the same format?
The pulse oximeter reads 105 bpm
